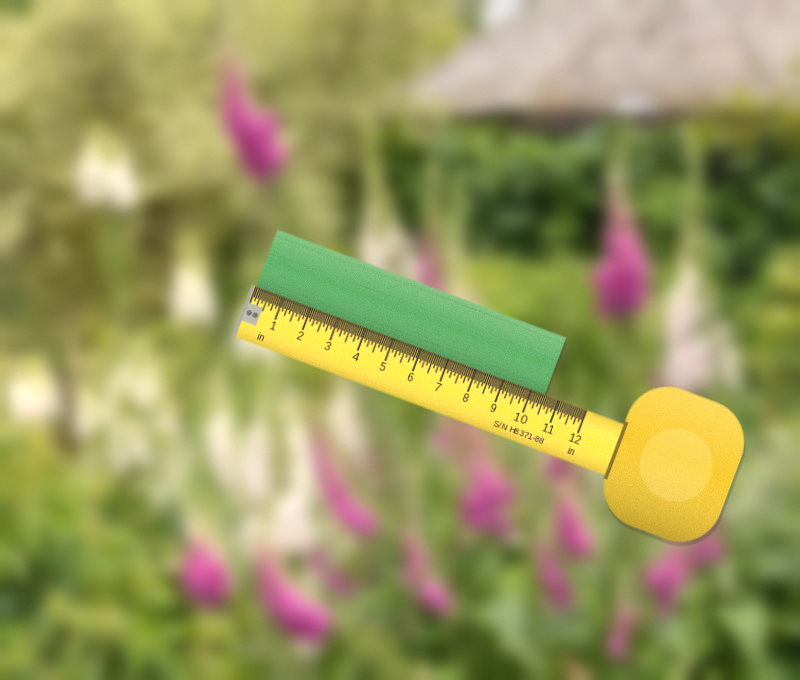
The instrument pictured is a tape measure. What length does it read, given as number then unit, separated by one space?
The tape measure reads 10.5 in
